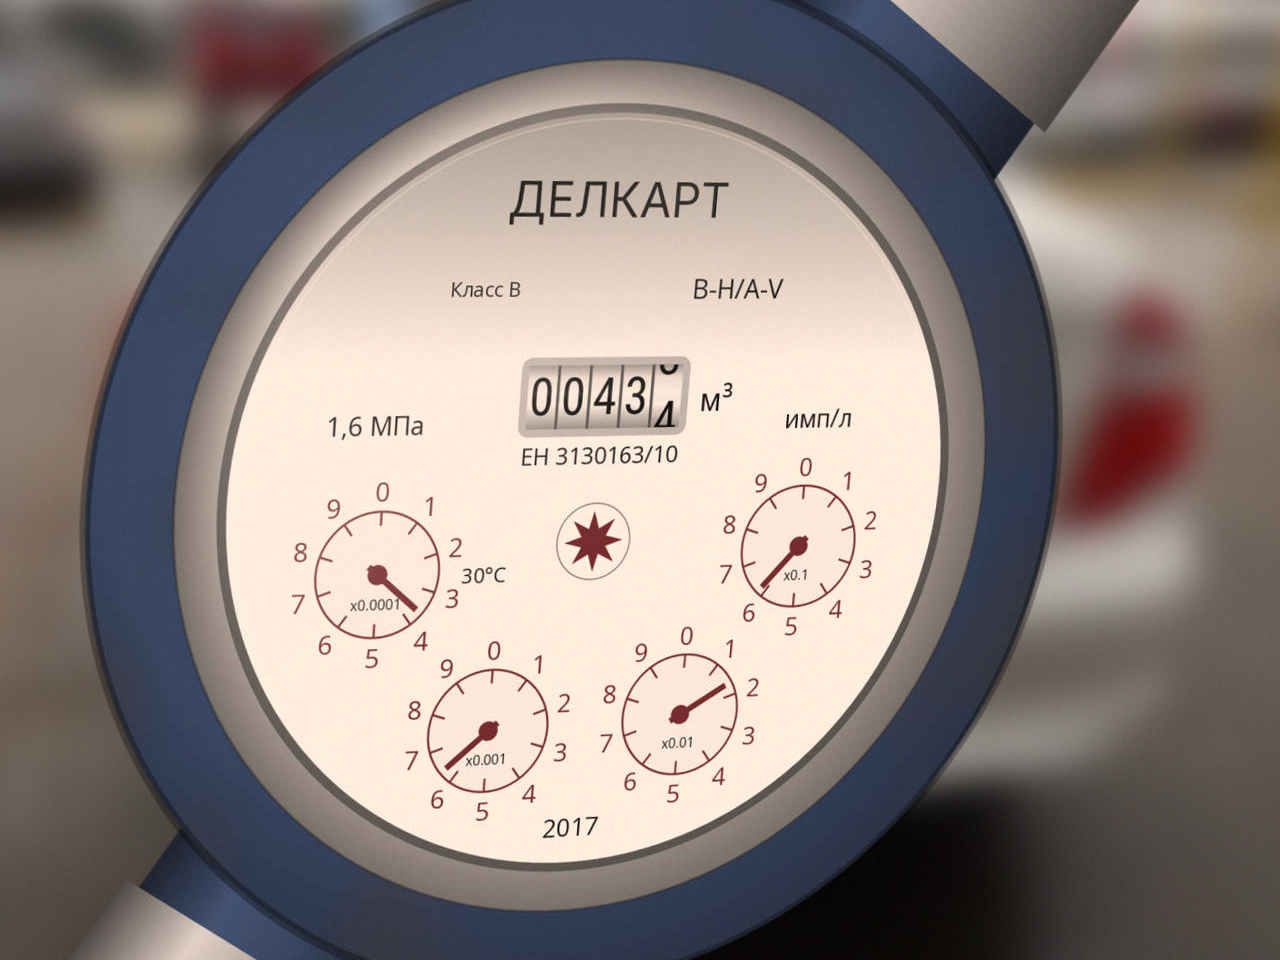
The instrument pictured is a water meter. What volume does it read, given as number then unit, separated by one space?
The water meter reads 433.6163 m³
